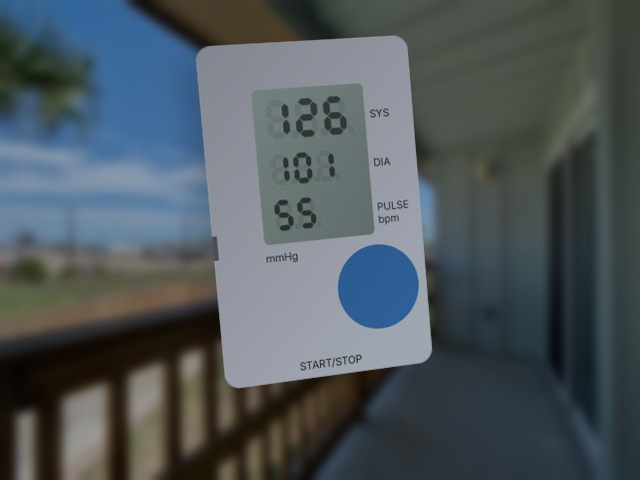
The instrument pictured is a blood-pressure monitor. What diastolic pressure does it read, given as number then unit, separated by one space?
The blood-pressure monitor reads 101 mmHg
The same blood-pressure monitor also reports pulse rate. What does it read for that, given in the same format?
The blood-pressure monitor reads 55 bpm
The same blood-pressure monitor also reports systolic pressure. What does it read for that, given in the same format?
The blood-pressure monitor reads 126 mmHg
